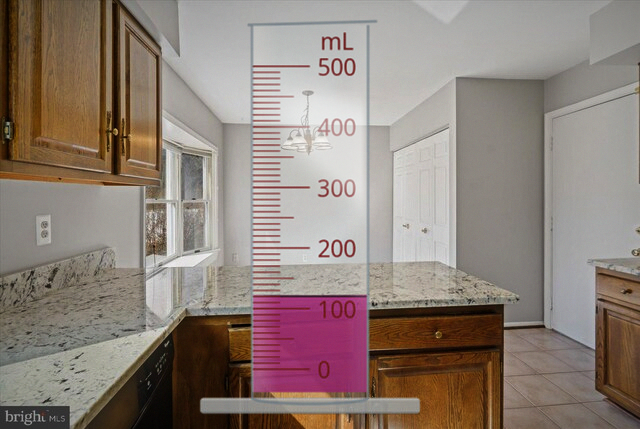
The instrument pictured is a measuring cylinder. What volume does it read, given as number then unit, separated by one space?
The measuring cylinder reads 120 mL
